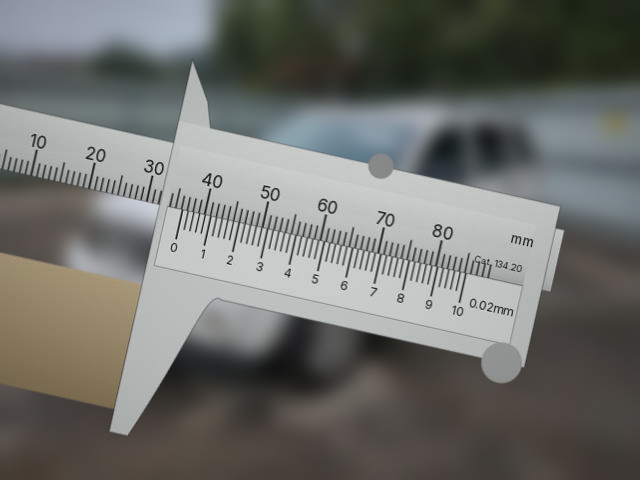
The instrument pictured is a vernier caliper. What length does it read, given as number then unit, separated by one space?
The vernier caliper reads 36.2 mm
